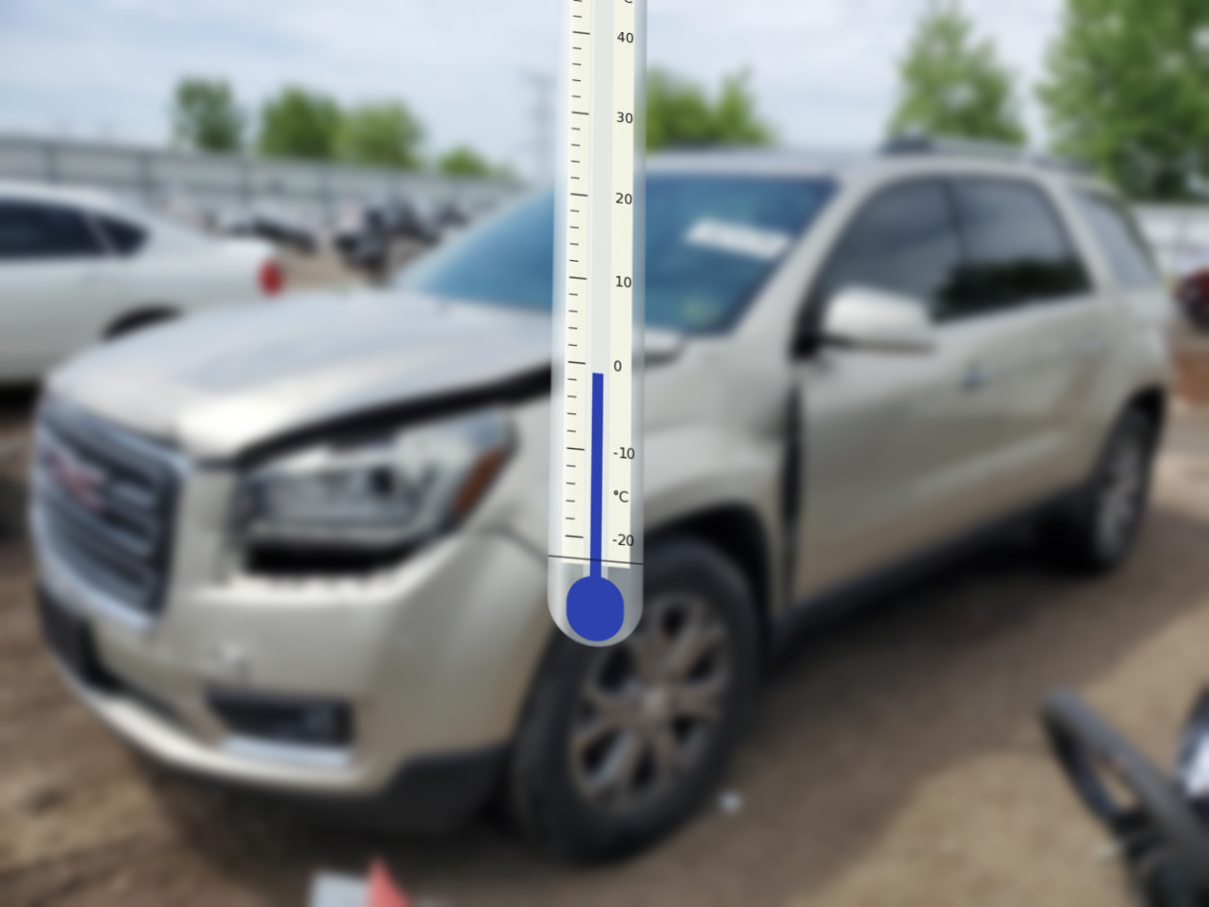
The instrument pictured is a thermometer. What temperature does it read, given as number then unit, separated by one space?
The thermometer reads -1 °C
